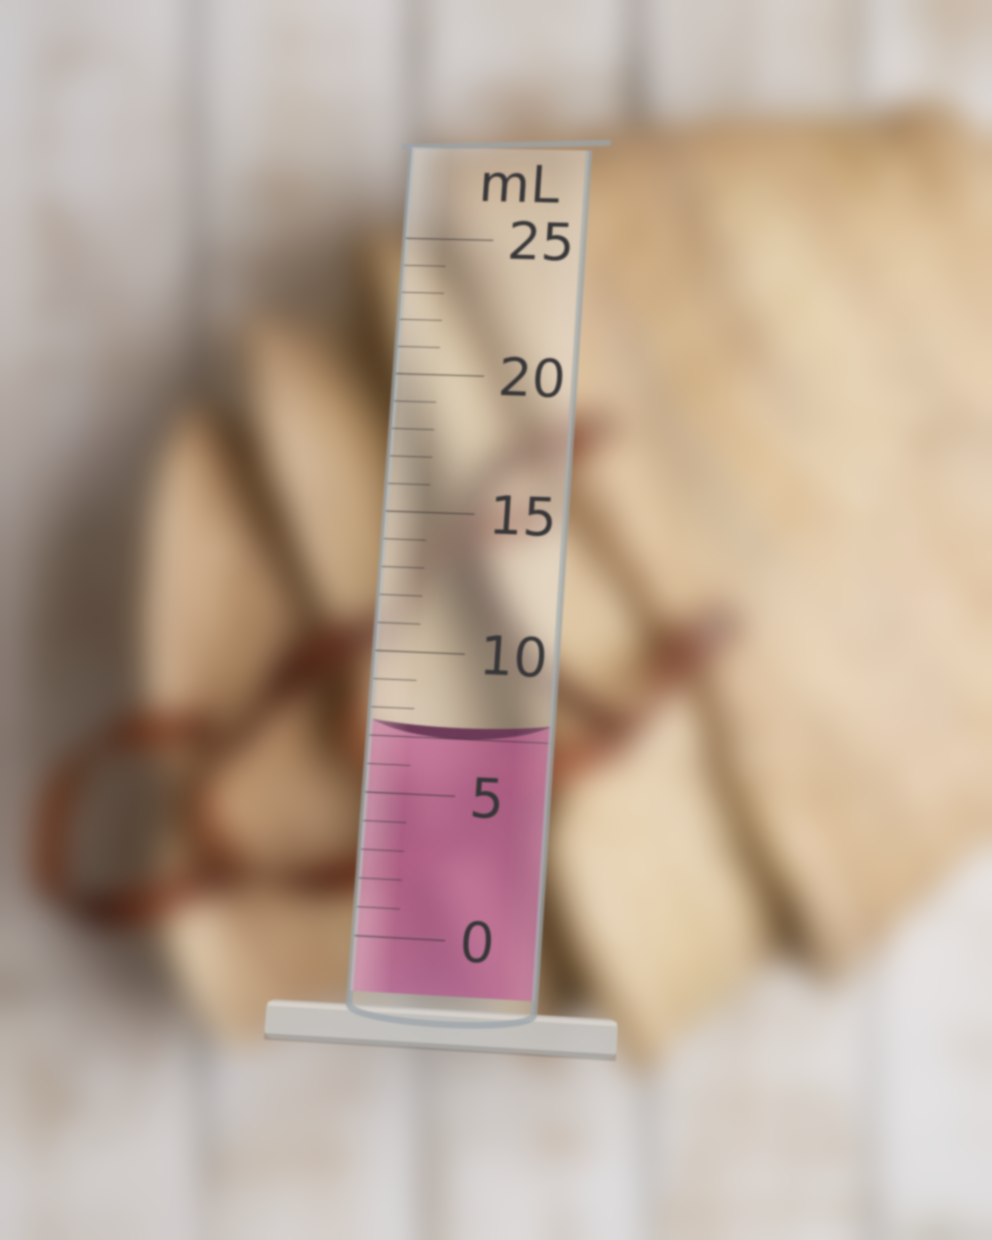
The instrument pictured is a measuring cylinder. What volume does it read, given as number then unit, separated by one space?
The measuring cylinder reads 7 mL
